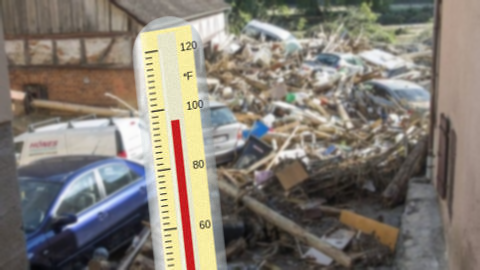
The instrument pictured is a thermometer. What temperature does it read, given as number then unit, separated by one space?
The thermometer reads 96 °F
